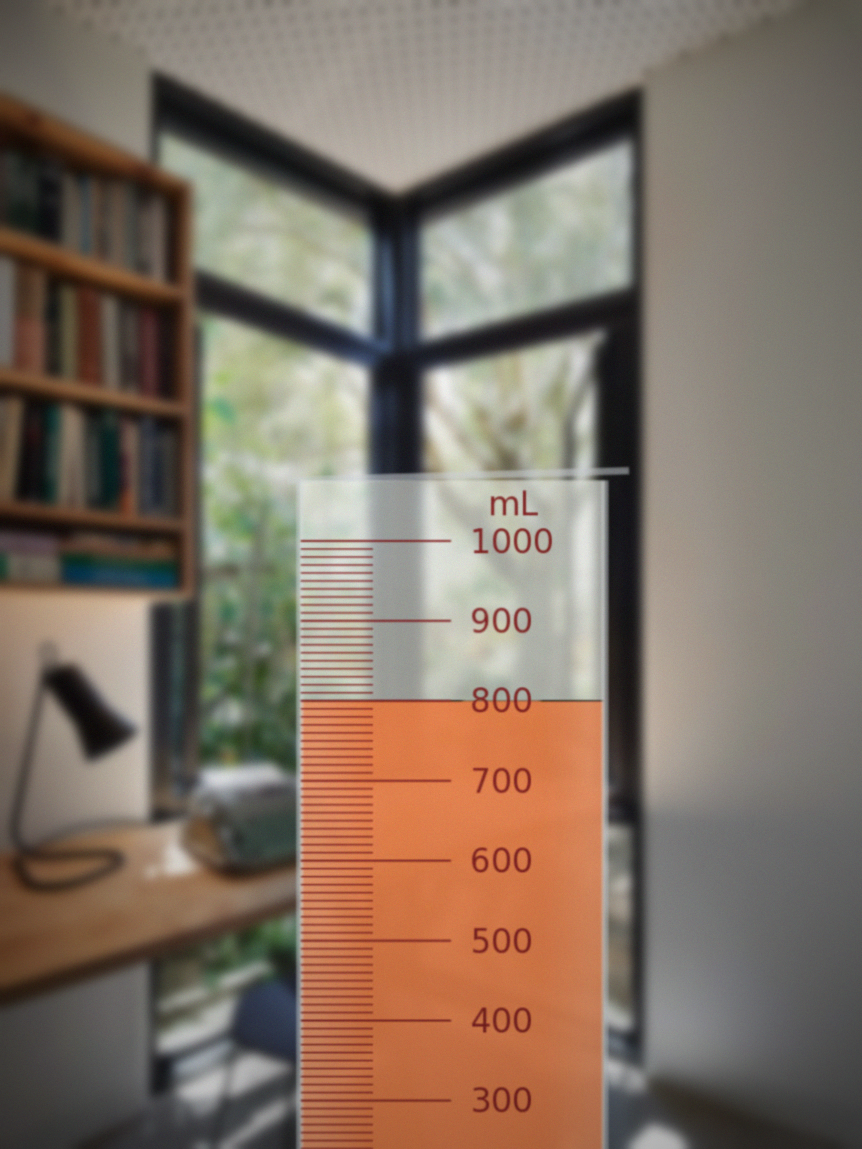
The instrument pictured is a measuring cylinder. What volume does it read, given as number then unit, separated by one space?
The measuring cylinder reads 800 mL
